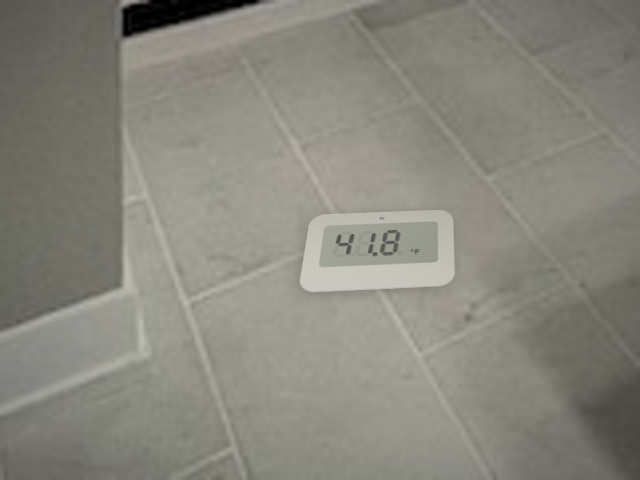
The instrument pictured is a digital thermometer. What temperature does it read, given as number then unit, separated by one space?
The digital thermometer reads 41.8 °F
